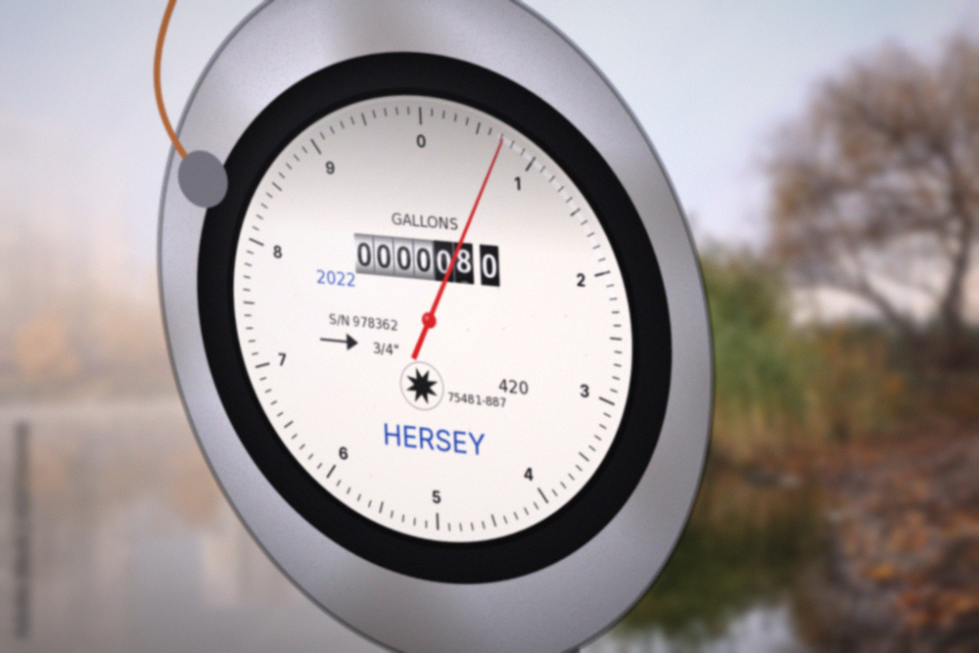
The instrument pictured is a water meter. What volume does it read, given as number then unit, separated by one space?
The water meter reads 80.7 gal
